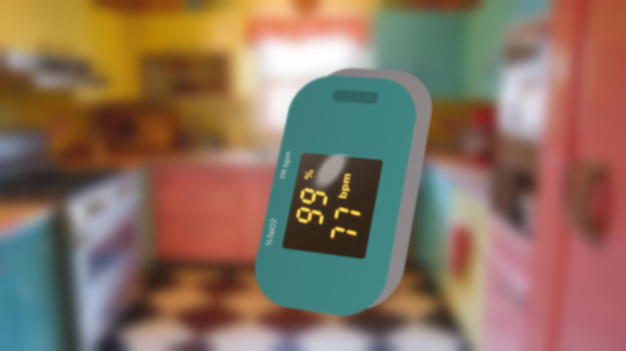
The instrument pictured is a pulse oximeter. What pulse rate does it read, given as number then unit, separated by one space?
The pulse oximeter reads 77 bpm
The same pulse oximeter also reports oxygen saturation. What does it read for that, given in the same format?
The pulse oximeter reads 99 %
